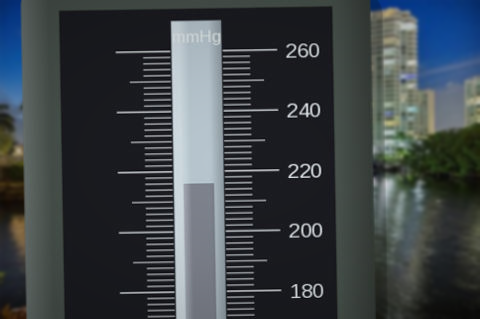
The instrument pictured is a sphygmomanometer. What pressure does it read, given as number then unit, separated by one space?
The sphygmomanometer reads 216 mmHg
